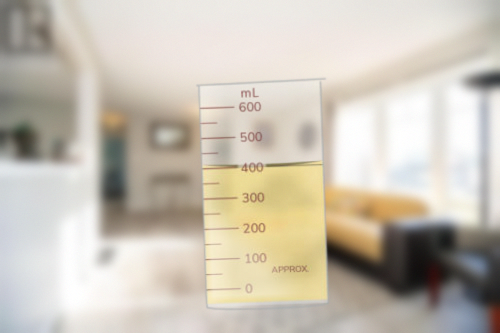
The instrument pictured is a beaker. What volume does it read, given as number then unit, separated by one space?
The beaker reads 400 mL
